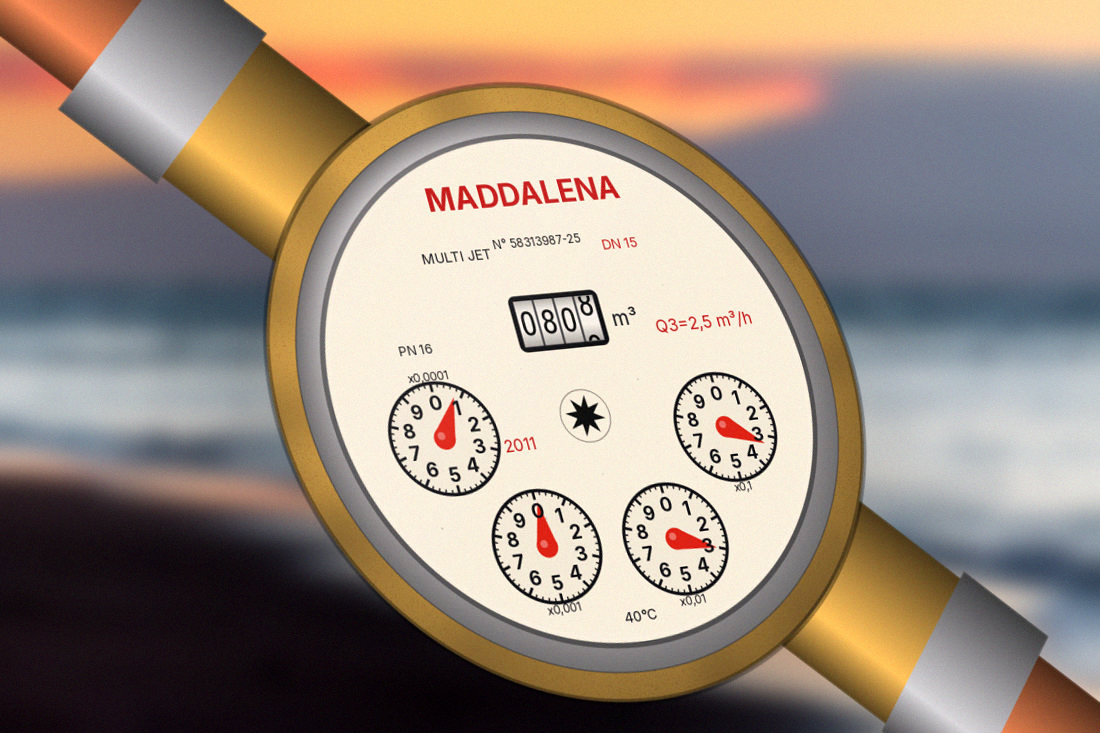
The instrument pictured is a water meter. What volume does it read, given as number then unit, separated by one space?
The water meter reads 808.3300 m³
